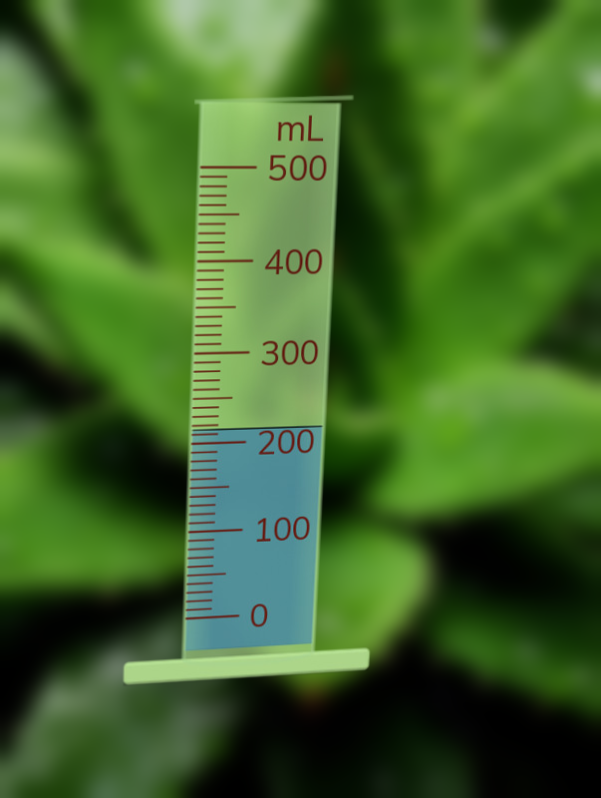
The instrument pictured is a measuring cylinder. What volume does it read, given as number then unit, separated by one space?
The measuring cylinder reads 215 mL
